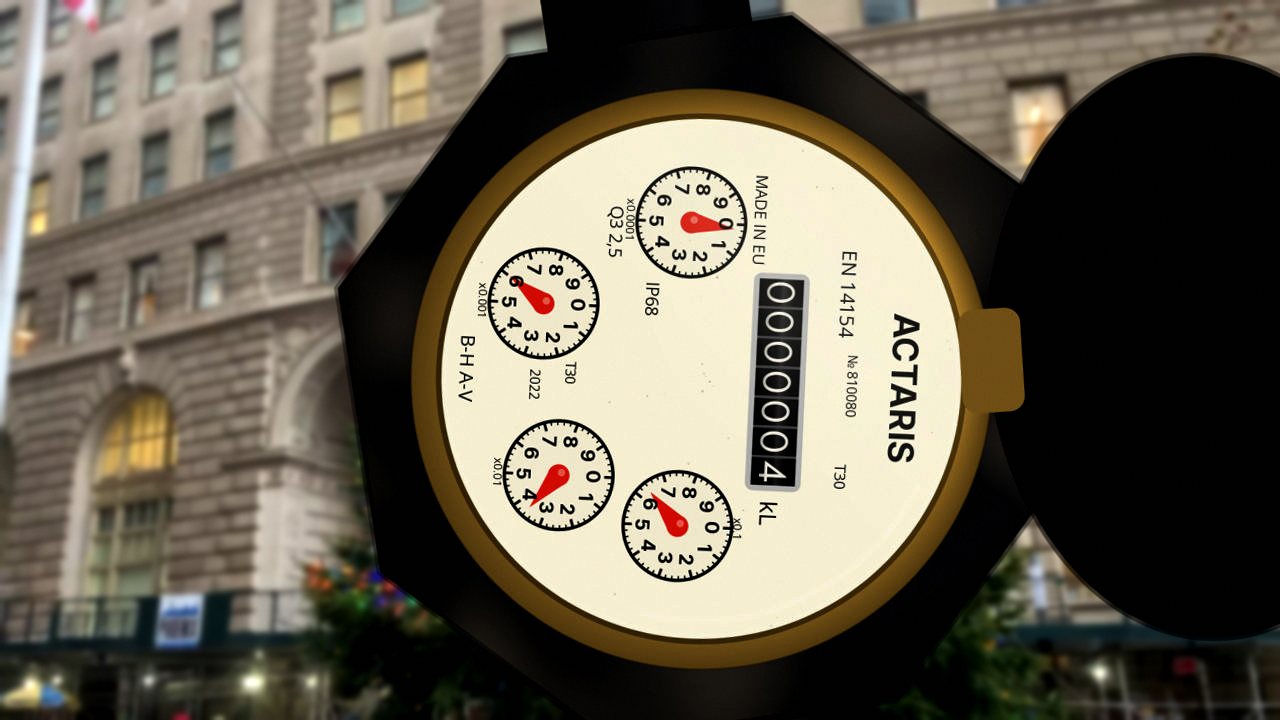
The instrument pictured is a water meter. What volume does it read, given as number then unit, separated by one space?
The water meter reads 4.6360 kL
